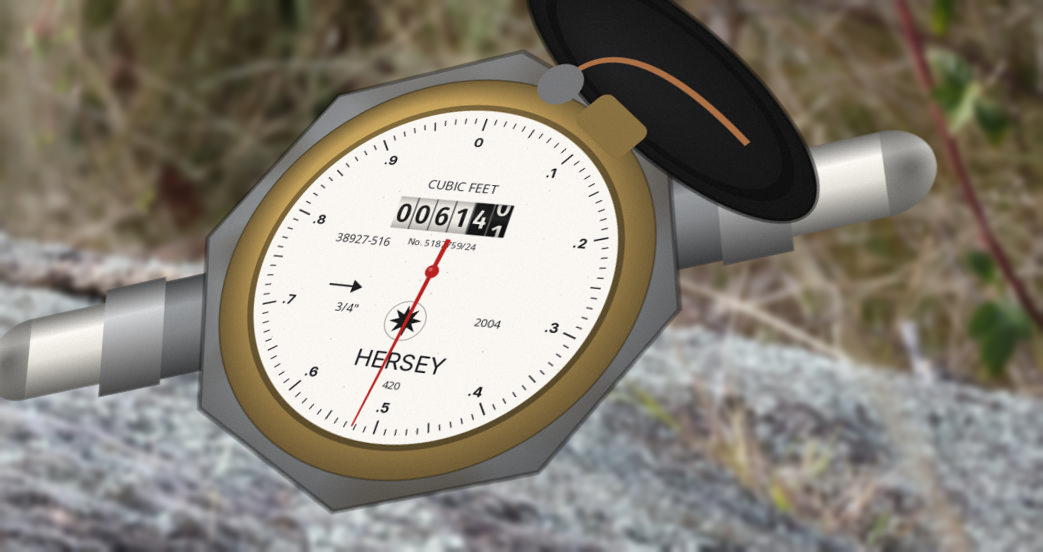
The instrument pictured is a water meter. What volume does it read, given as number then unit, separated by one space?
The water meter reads 6140.52 ft³
